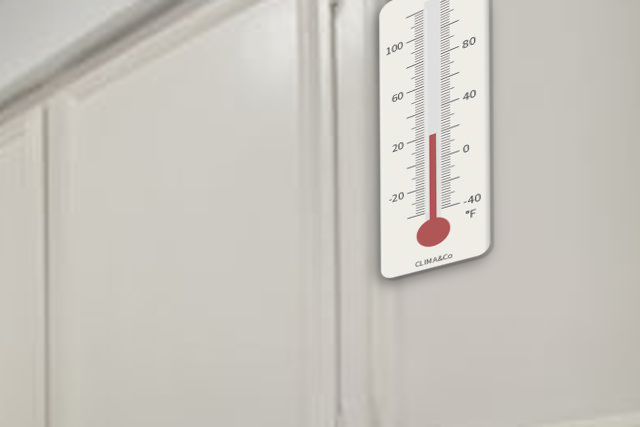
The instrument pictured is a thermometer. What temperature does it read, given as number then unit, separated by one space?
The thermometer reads 20 °F
